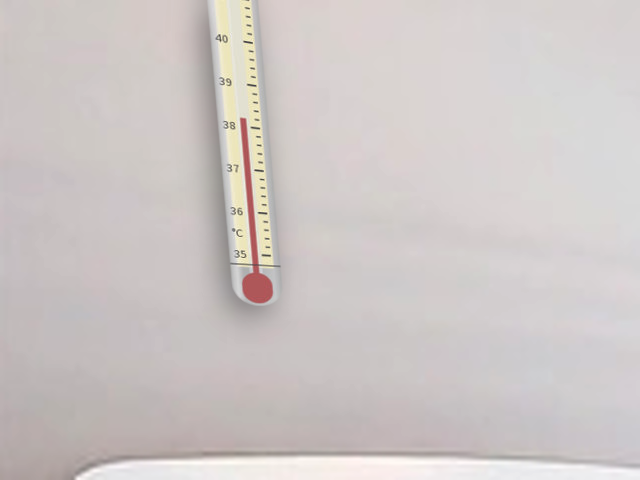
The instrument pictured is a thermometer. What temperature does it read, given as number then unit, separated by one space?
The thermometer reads 38.2 °C
